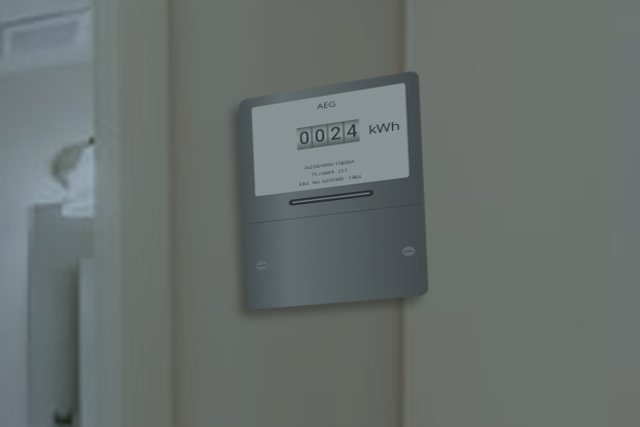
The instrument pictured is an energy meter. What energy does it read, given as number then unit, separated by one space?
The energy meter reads 24 kWh
